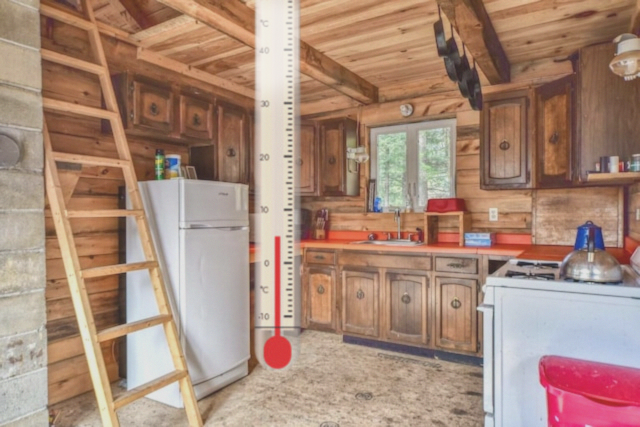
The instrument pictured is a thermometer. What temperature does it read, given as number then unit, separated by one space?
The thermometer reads 5 °C
